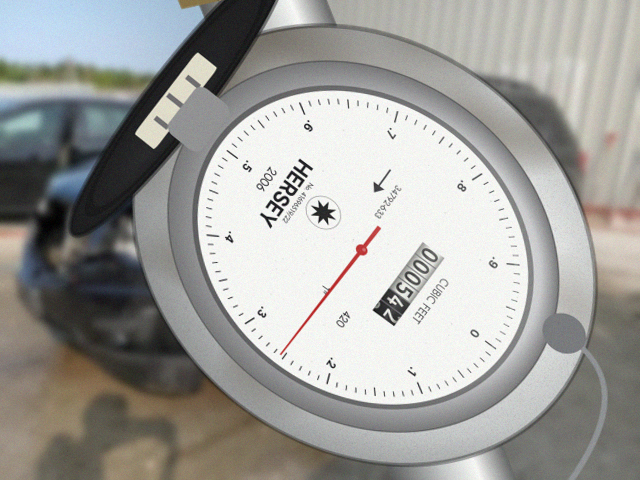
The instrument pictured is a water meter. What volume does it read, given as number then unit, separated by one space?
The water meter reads 542.25 ft³
